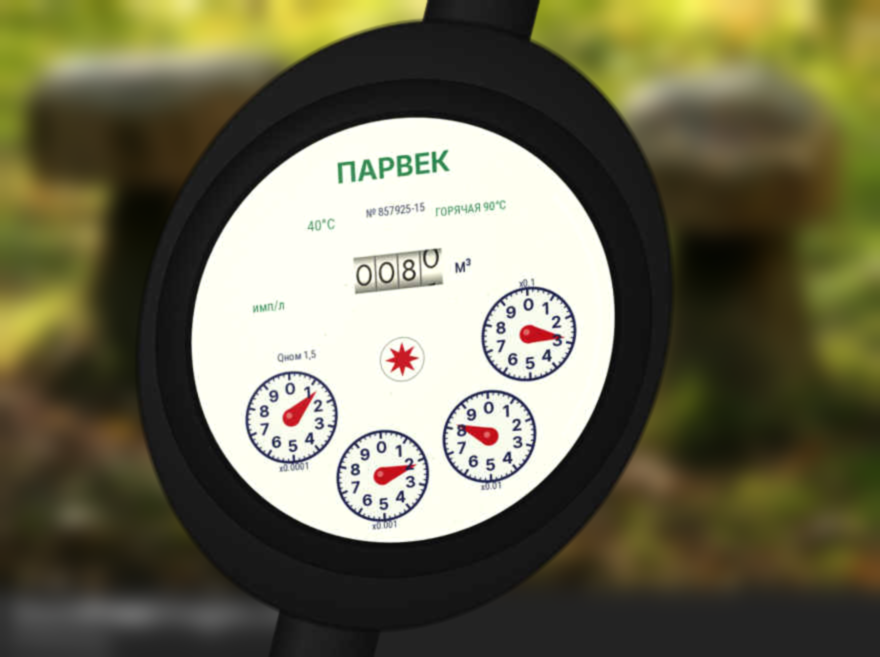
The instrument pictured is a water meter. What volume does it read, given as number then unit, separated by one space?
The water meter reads 80.2821 m³
